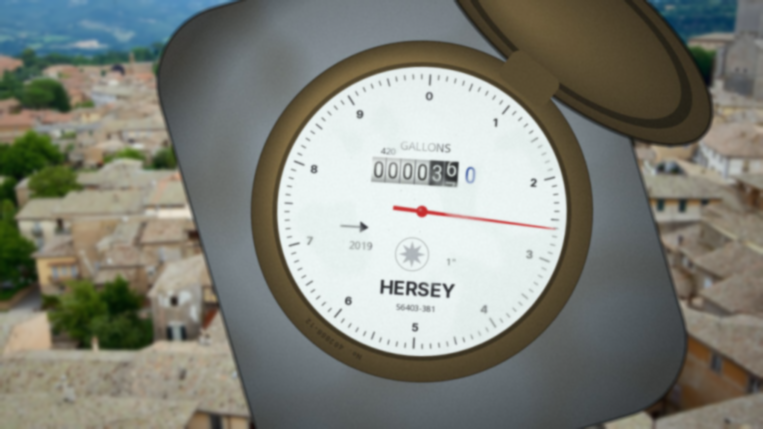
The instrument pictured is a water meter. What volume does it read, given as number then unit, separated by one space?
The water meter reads 362.6 gal
